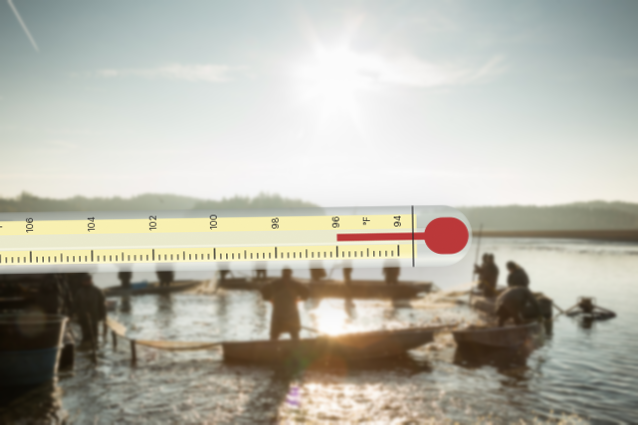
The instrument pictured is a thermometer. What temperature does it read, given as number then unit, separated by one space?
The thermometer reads 96 °F
